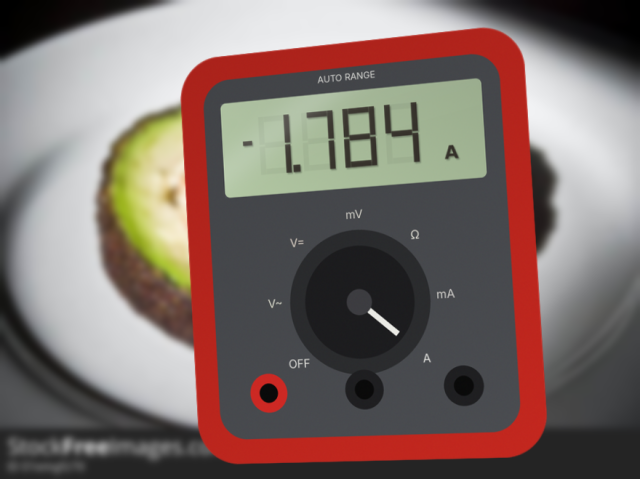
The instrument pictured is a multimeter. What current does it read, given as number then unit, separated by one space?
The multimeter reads -1.784 A
